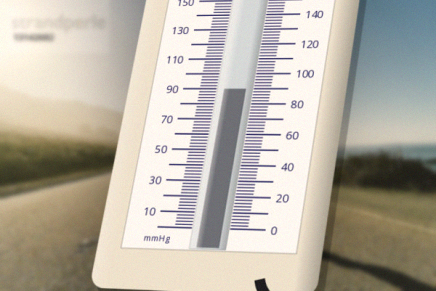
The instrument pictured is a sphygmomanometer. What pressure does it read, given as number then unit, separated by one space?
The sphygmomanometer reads 90 mmHg
